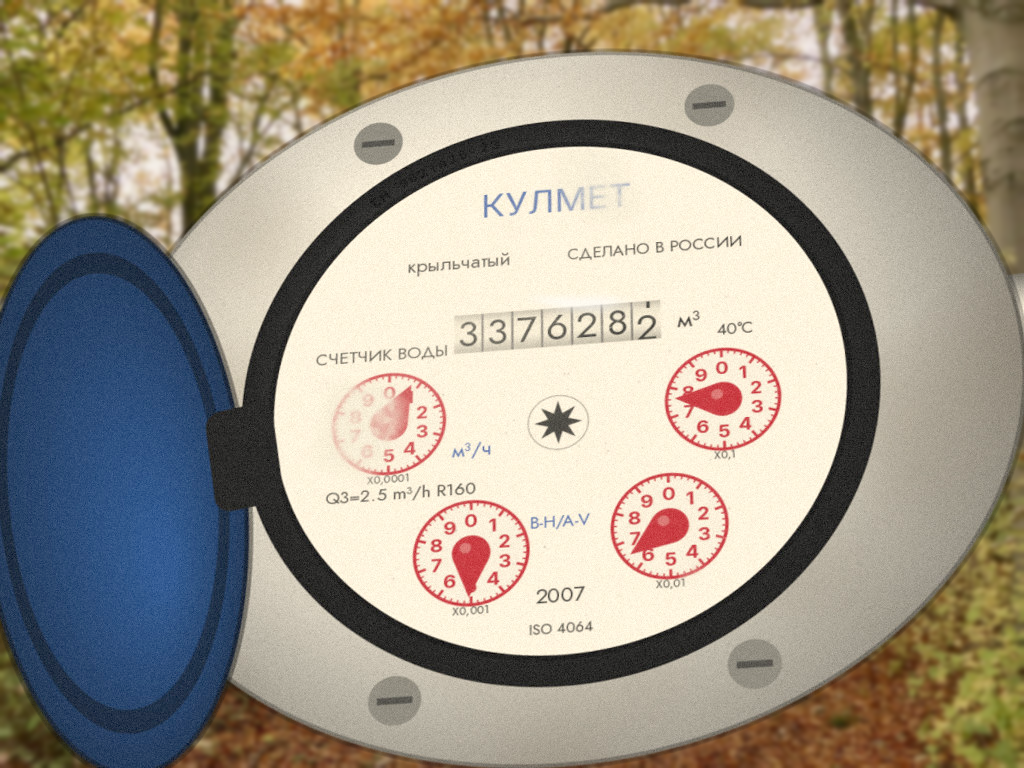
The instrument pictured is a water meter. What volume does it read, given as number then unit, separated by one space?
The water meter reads 3376281.7650 m³
